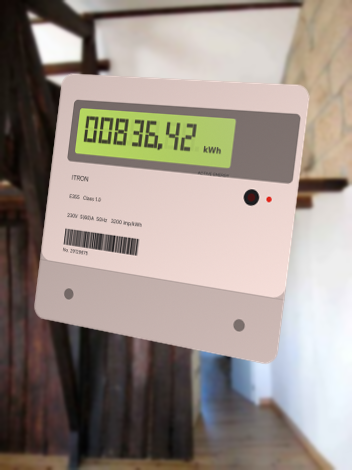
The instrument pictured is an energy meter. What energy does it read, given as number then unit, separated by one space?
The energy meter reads 836.42 kWh
